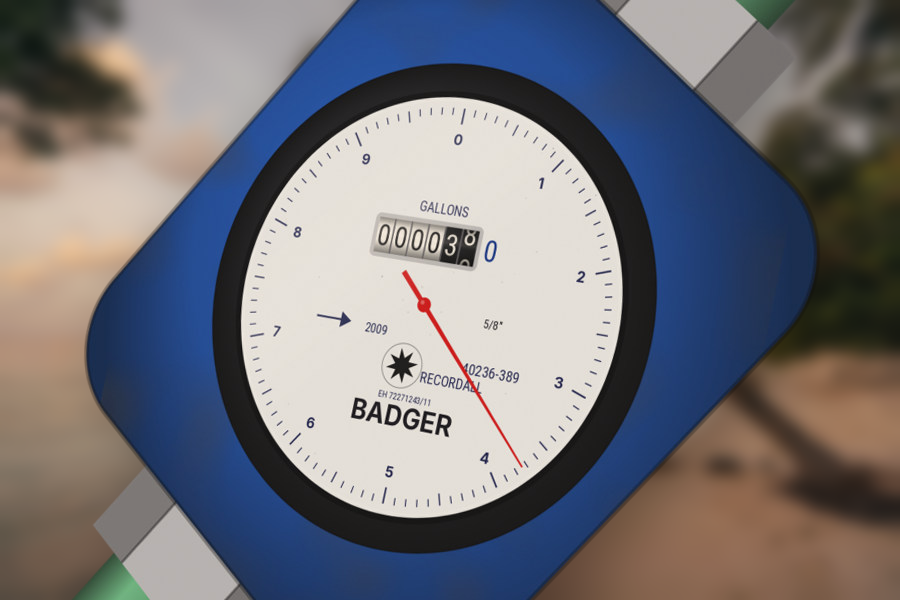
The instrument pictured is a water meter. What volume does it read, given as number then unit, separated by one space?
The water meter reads 383.7 gal
